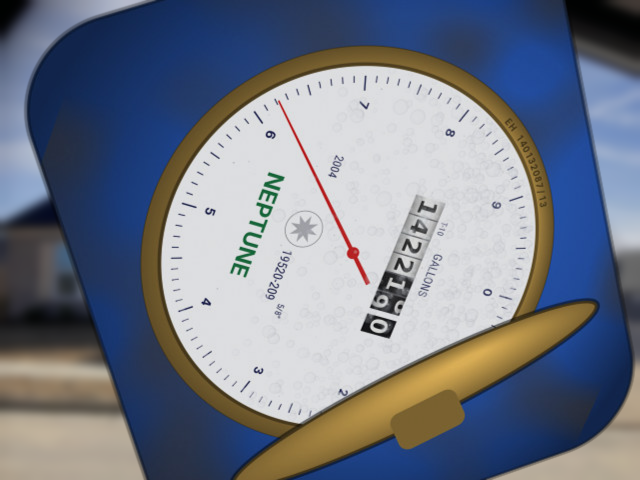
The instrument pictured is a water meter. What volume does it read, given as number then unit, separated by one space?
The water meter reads 1422186.2 gal
